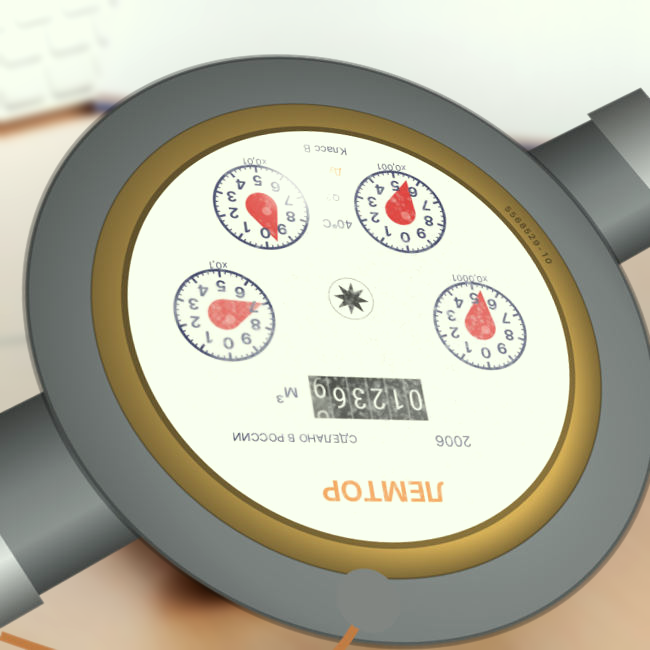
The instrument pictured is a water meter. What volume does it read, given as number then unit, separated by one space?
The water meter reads 12368.6955 m³
